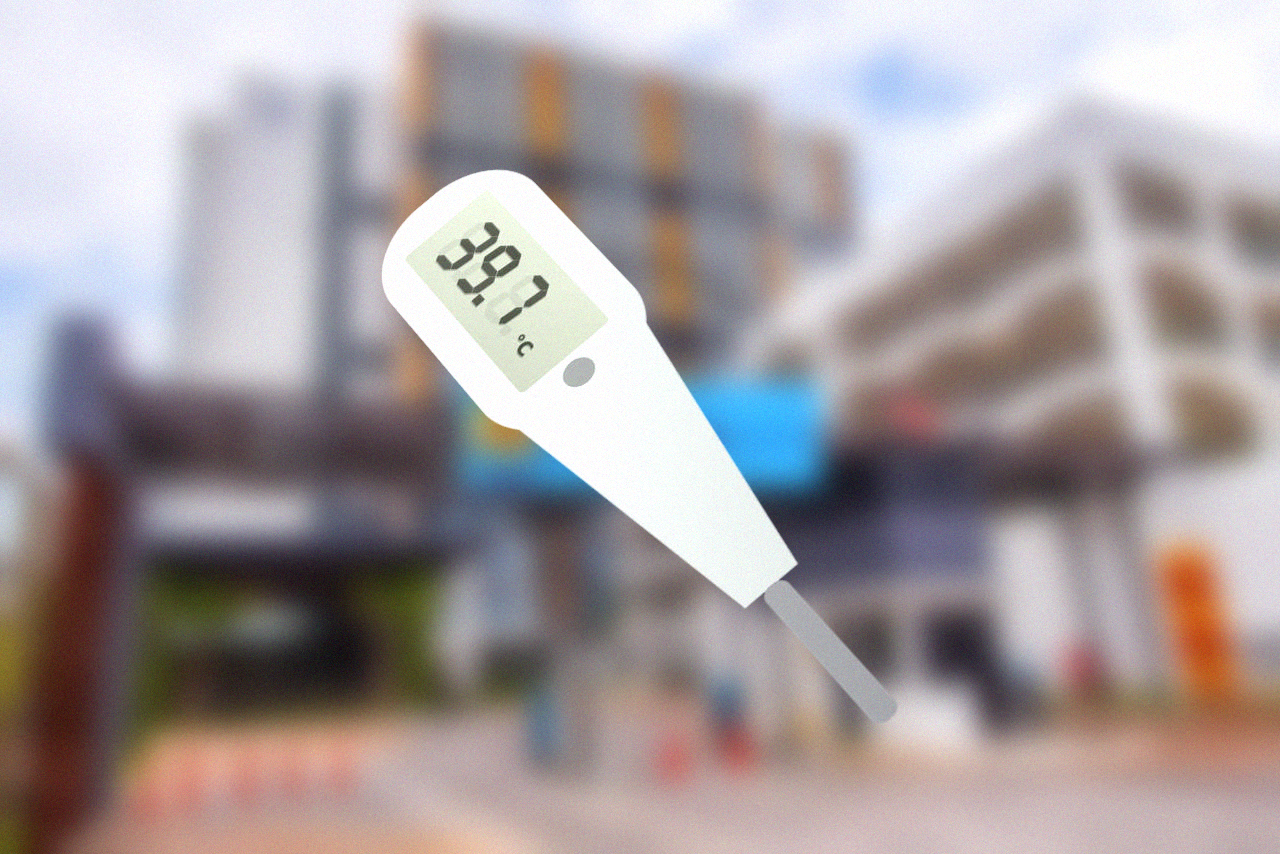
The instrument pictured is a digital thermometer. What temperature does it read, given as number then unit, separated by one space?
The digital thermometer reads 39.7 °C
